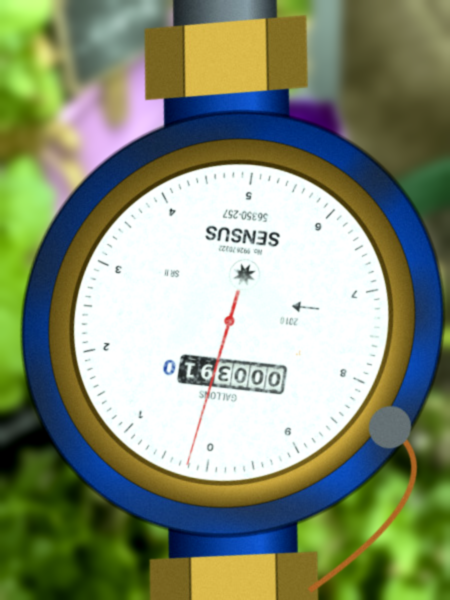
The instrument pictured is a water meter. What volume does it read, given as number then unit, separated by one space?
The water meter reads 3910.2 gal
